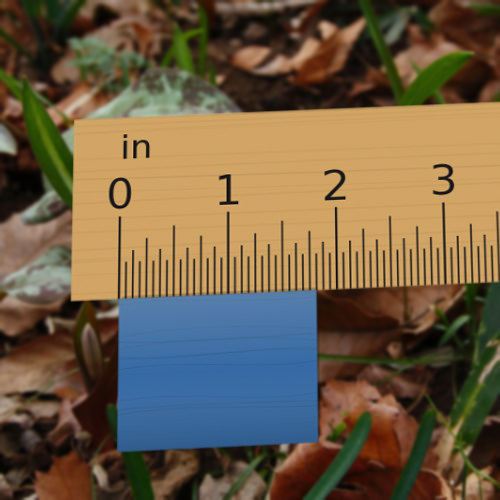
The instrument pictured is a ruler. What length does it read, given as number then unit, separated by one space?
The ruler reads 1.8125 in
